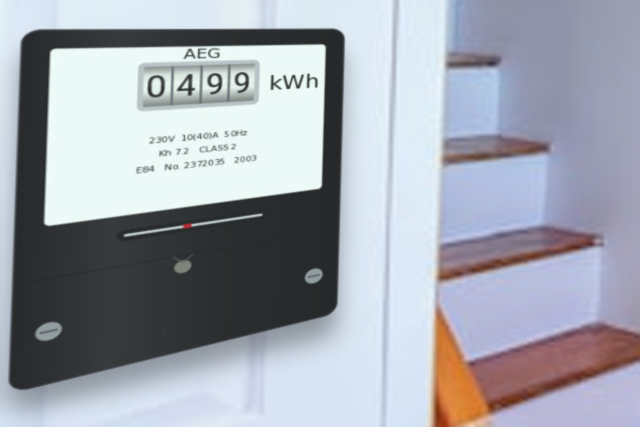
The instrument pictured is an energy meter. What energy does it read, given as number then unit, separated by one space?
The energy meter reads 499 kWh
